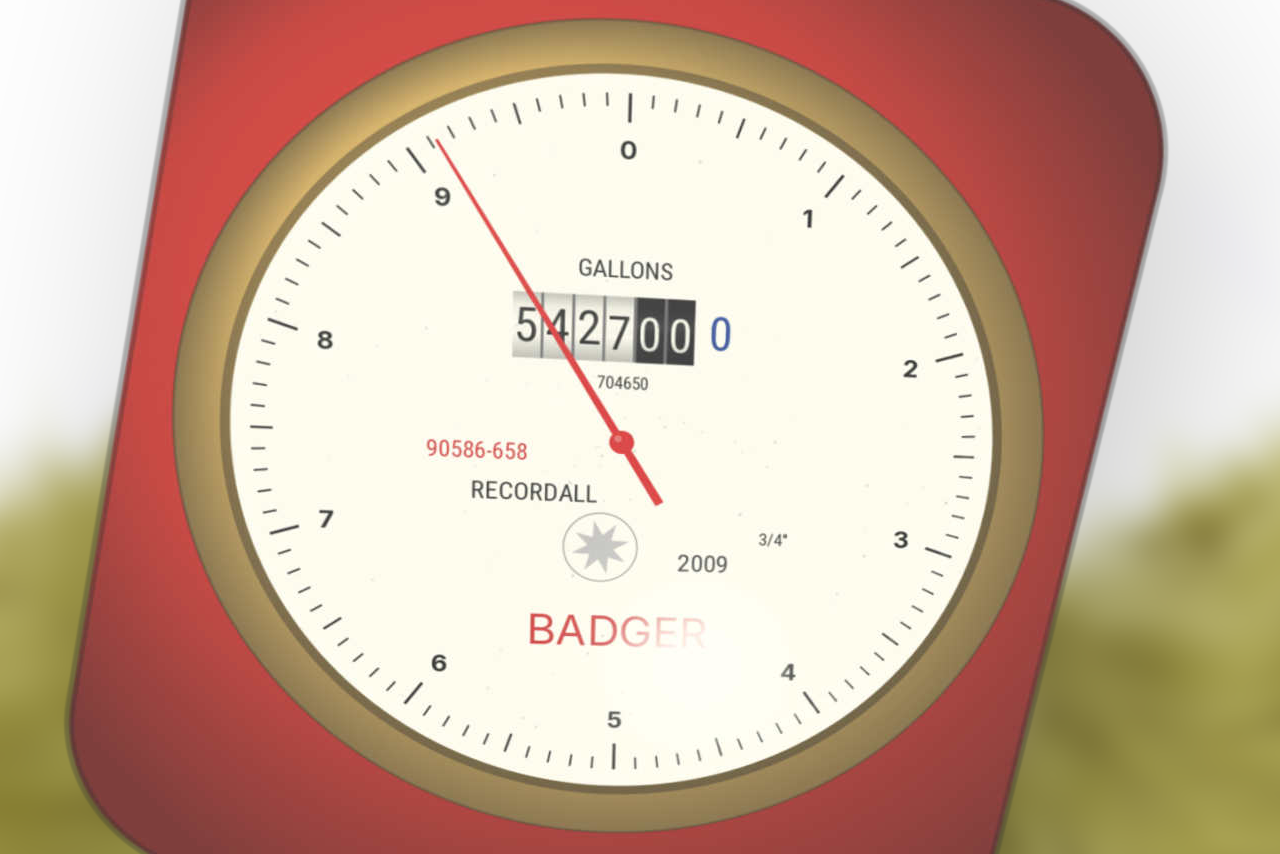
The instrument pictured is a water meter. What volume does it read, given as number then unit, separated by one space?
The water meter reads 5426999.1 gal
